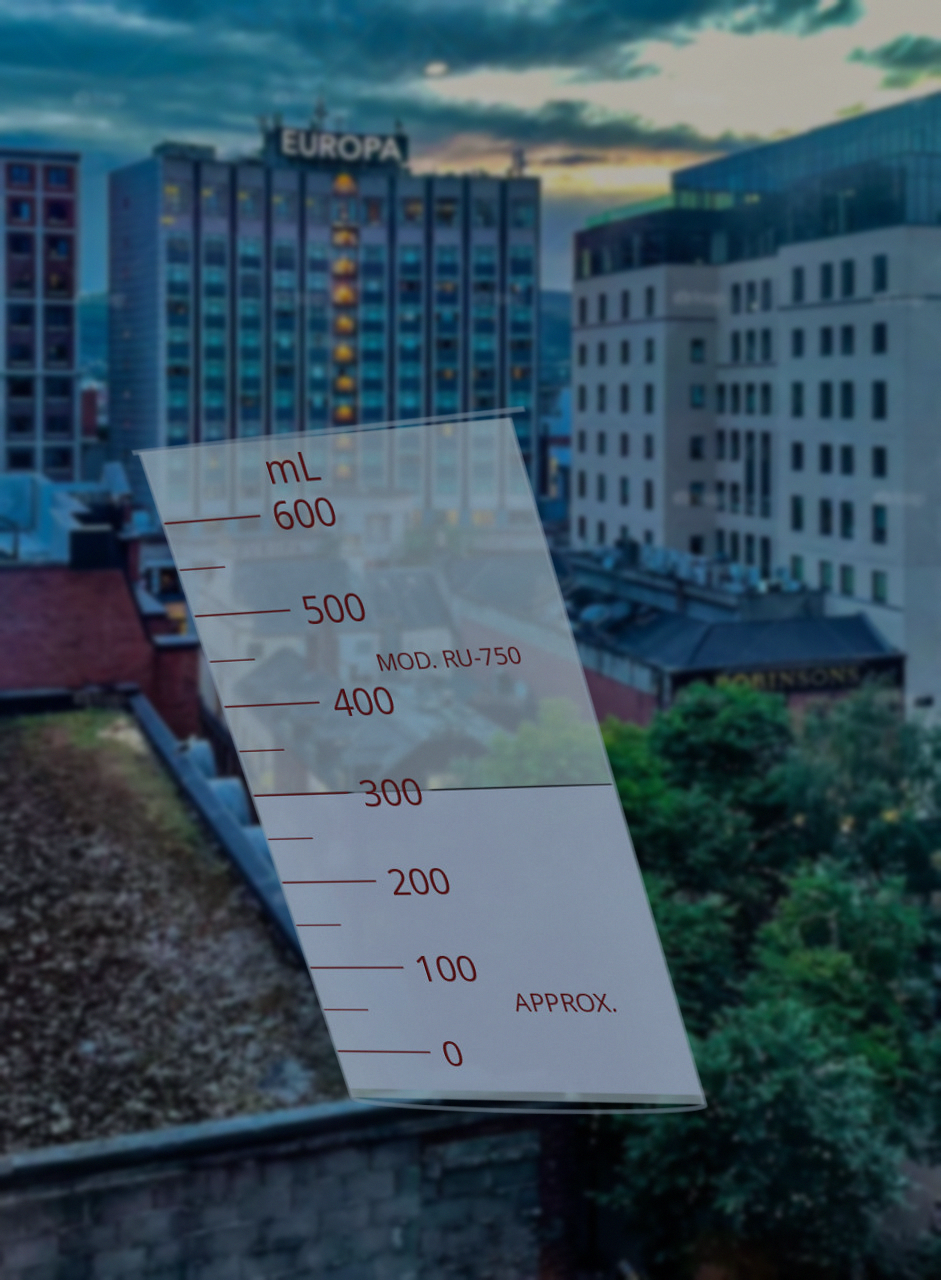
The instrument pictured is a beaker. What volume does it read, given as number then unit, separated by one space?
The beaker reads 300 mL
